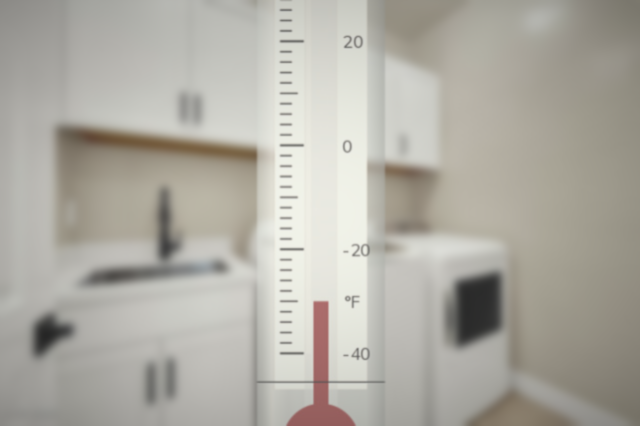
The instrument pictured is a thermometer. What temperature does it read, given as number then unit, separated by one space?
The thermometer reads -30 °F
